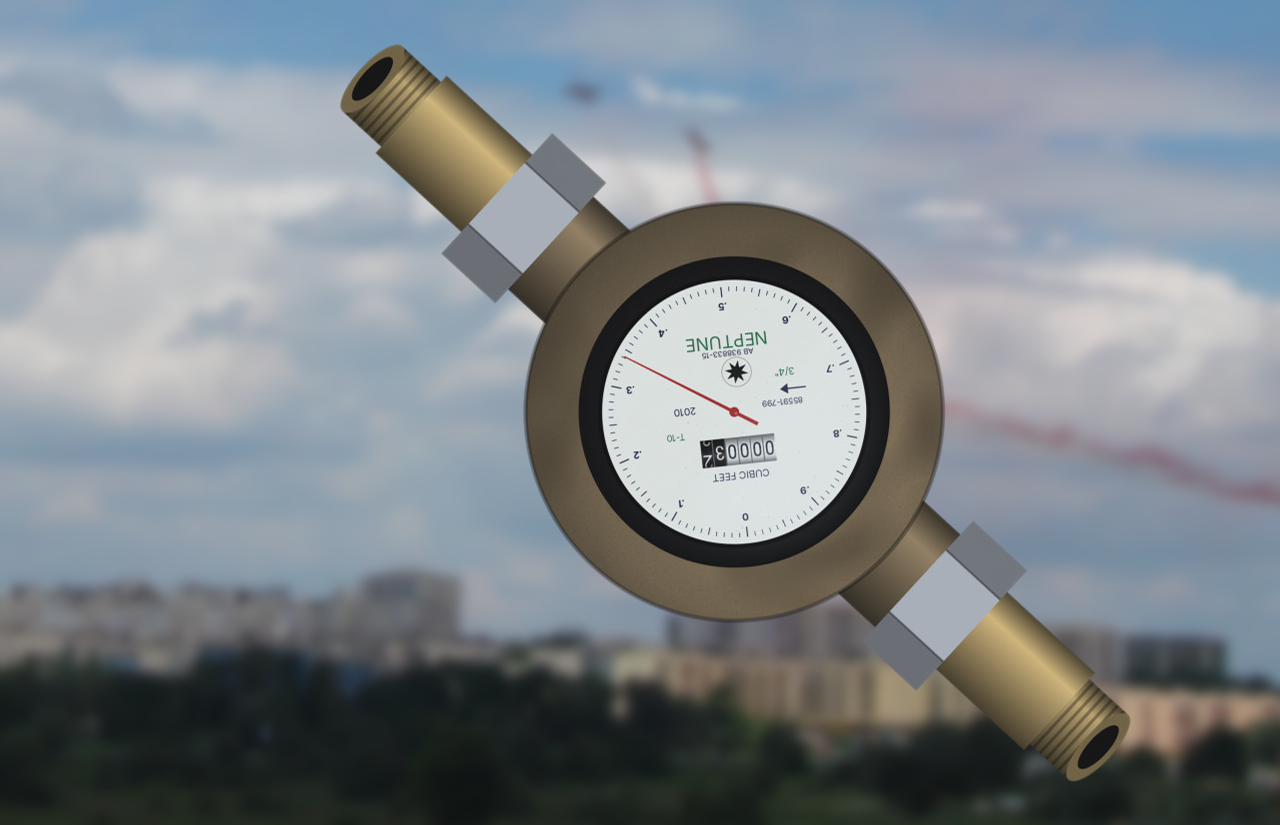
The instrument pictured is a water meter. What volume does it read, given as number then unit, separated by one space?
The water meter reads 32.34 ft³
